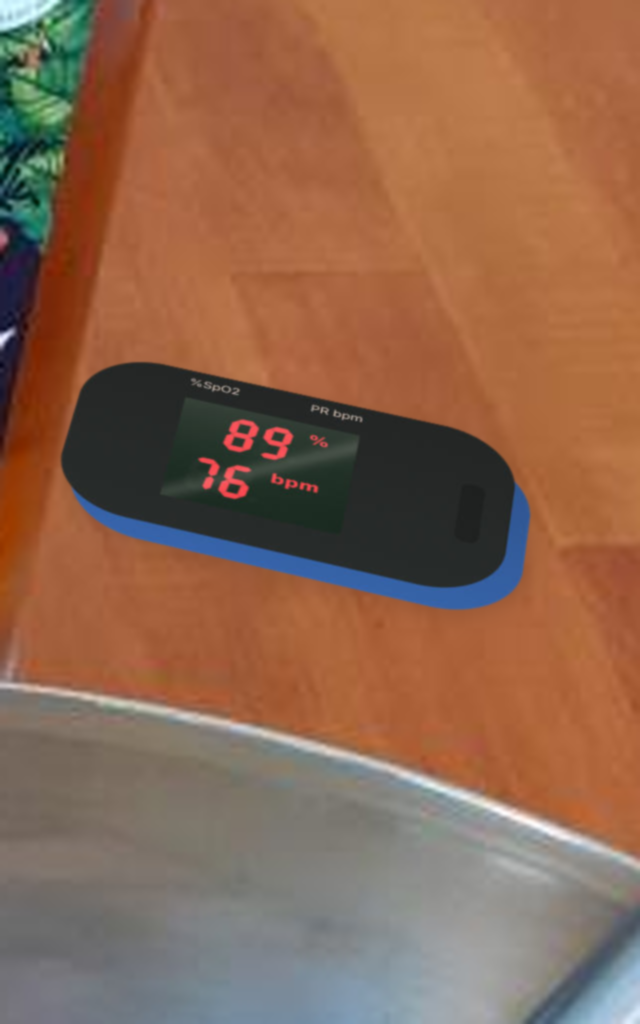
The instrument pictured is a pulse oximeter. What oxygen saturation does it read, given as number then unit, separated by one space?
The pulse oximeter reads 89 %
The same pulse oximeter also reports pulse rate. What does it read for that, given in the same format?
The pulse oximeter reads 76 bpm
